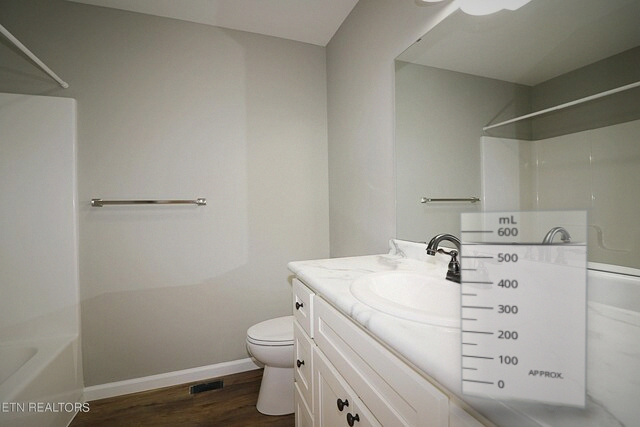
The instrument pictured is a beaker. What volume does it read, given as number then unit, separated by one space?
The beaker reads 550 mL
